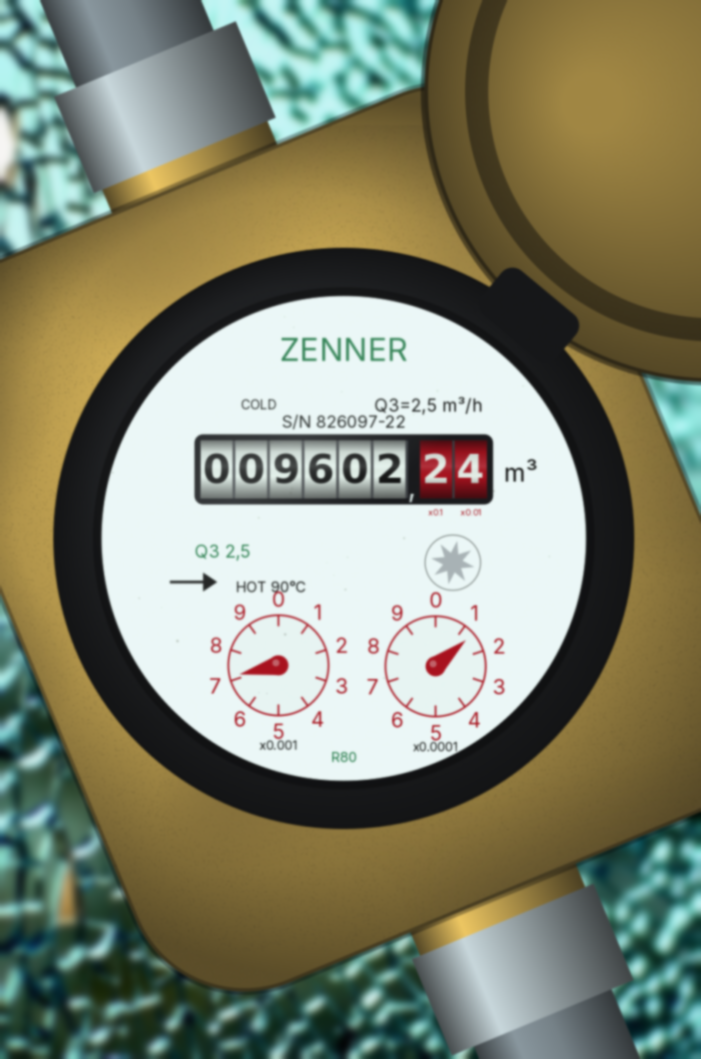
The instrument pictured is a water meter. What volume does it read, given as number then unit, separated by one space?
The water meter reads 9602.2471 m³
